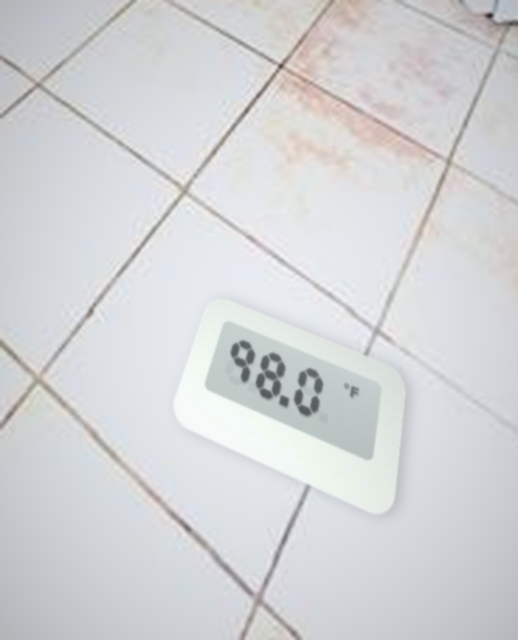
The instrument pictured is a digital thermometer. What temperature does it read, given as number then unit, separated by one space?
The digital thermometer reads 98.0 °F
